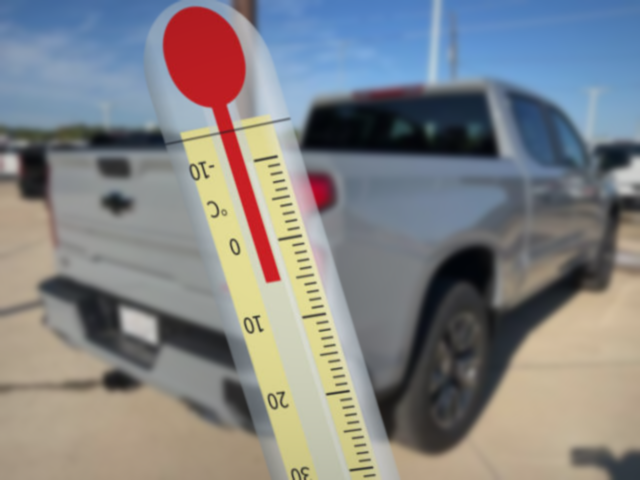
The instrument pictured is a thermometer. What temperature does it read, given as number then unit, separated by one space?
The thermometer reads 5 °C
